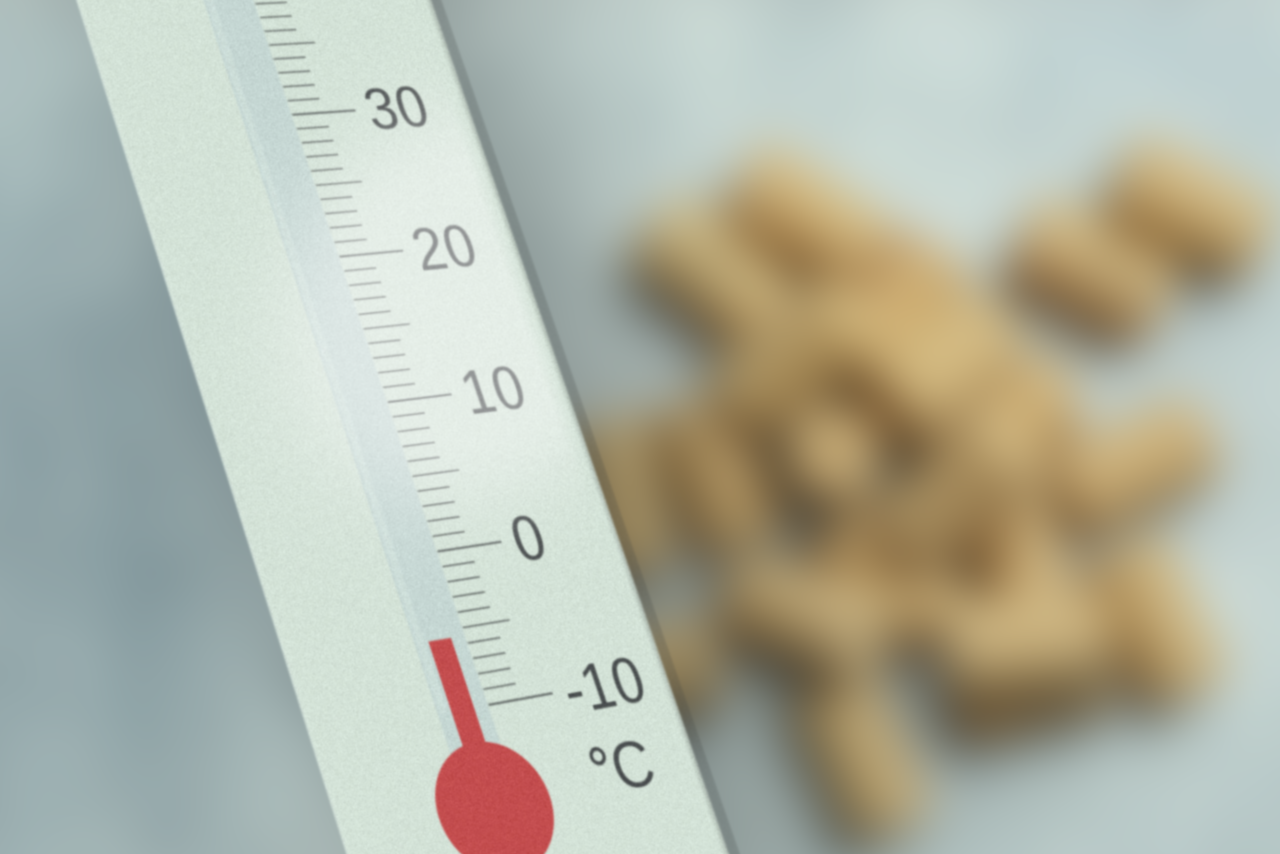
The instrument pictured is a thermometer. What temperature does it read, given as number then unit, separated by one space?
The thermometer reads -5.5 °C
